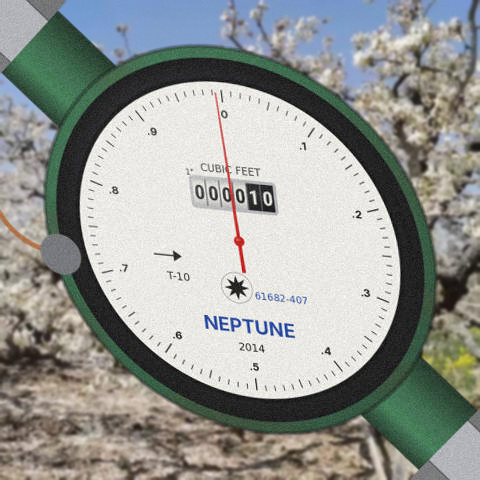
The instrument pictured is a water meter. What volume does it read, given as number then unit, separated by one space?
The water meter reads 9.99 ft³
